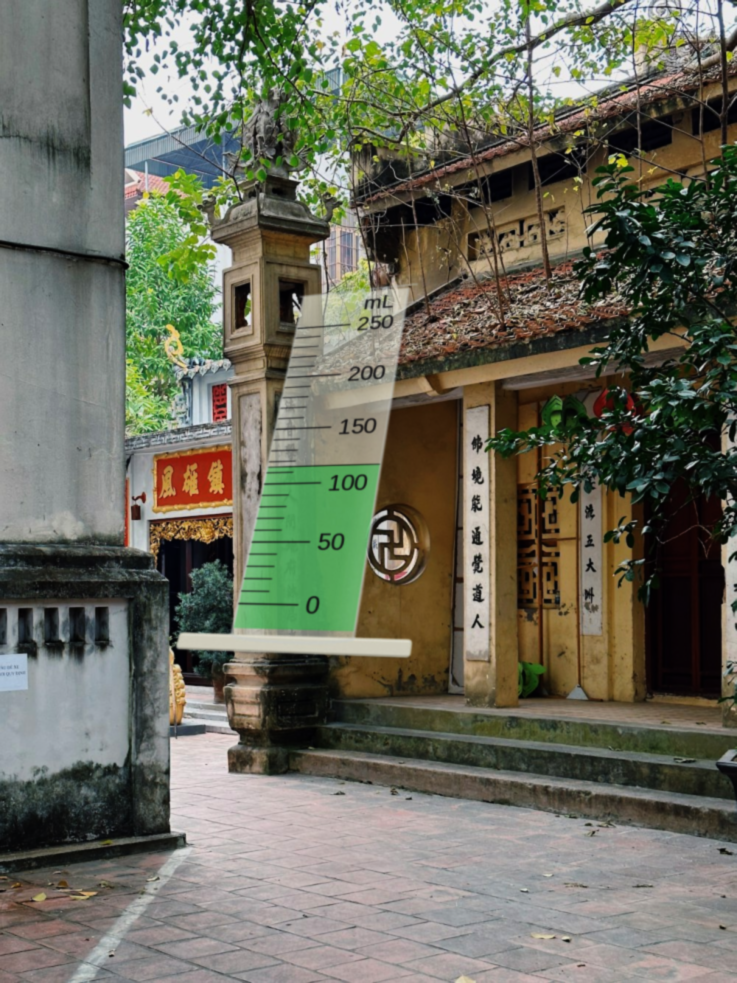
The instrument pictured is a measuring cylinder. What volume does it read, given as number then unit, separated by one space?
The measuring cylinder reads 115 mL
